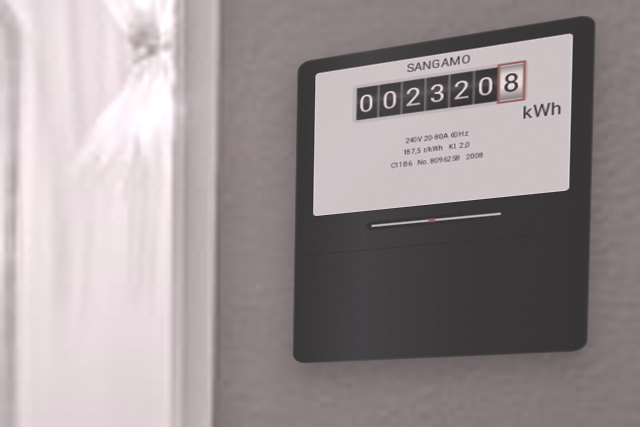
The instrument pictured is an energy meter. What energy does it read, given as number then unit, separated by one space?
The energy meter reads 2320.8 kWh
